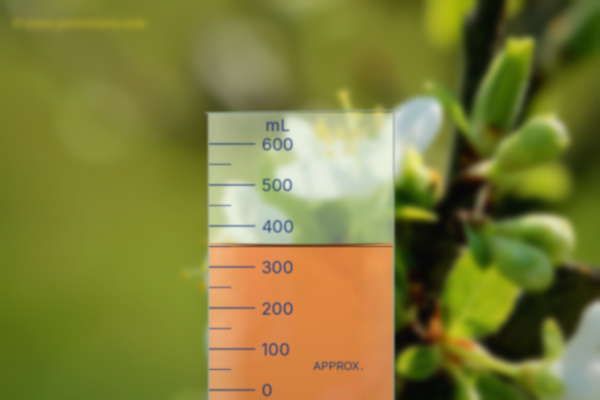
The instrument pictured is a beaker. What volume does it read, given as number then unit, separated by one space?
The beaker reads 350 mL
